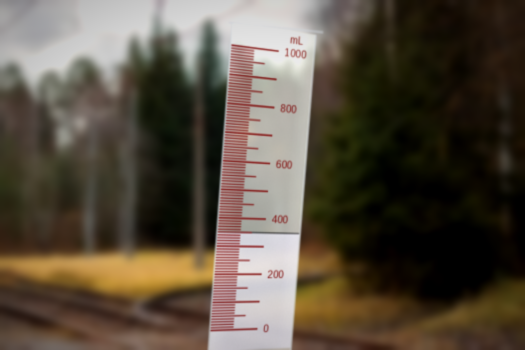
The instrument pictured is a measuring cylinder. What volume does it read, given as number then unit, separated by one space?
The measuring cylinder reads 350 mL
